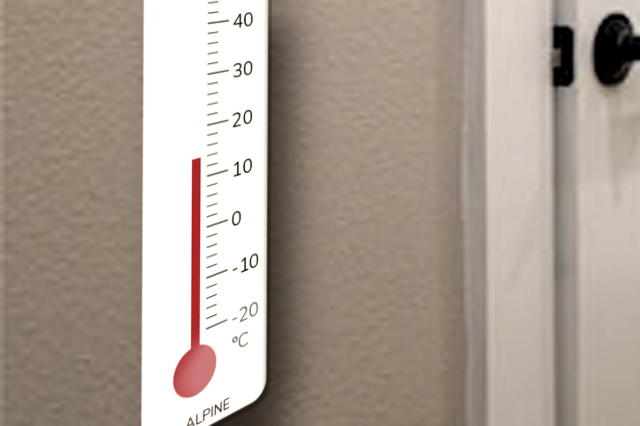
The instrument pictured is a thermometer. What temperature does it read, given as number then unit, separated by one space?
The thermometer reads 14 °C
